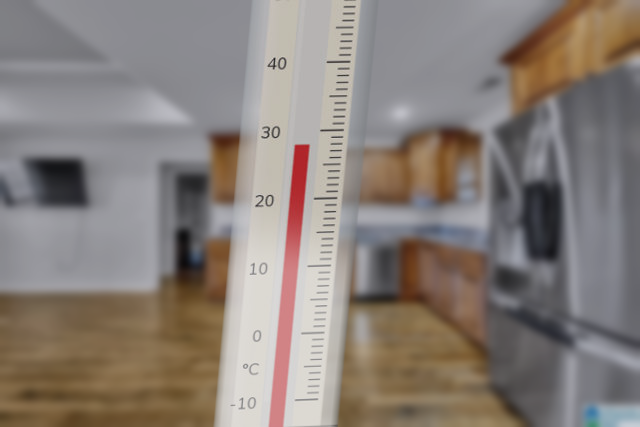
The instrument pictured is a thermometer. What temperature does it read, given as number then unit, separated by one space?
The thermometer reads 28 °C
